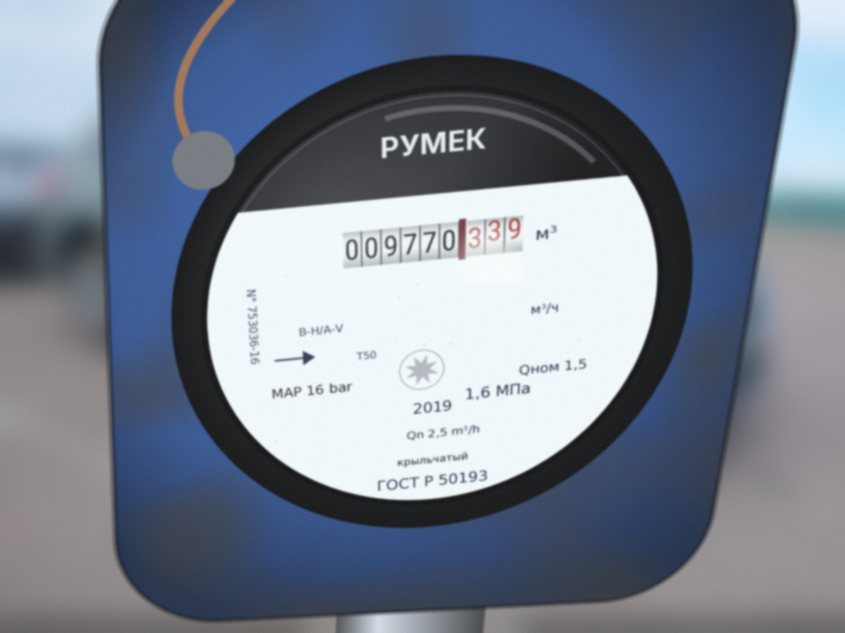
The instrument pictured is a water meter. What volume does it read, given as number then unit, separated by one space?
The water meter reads 9770.339 m³
